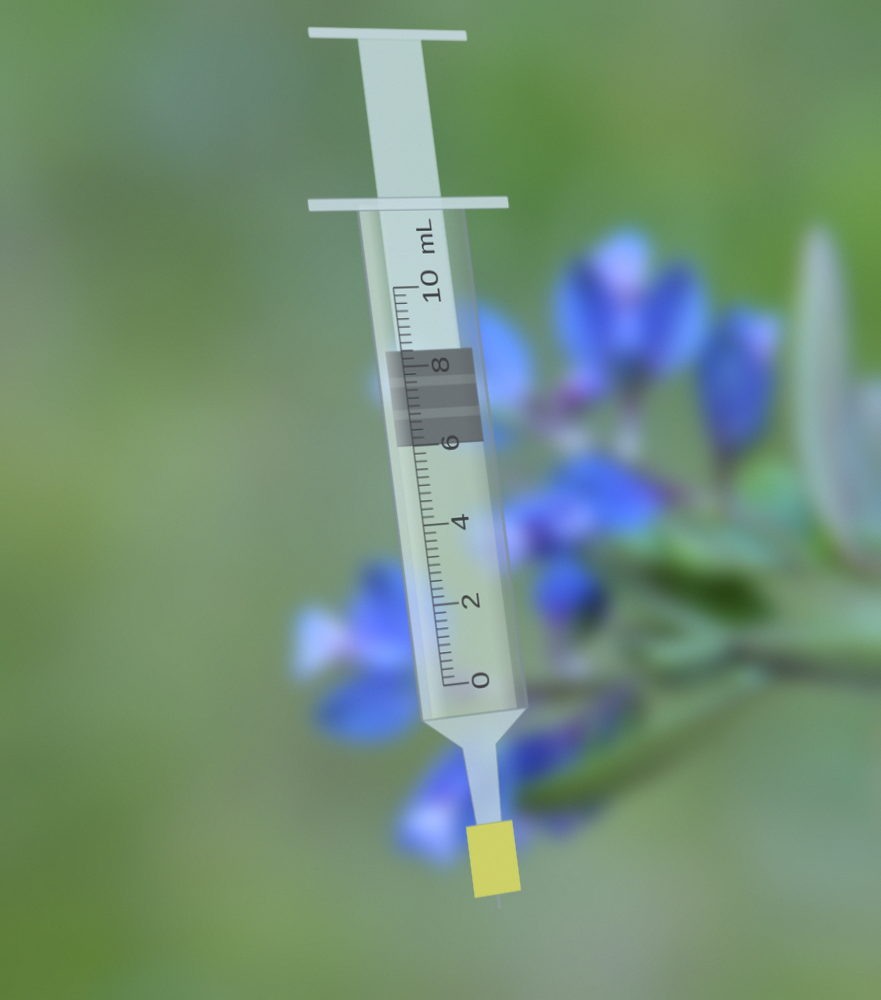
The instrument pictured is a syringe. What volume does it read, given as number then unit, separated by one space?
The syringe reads 6 mL
